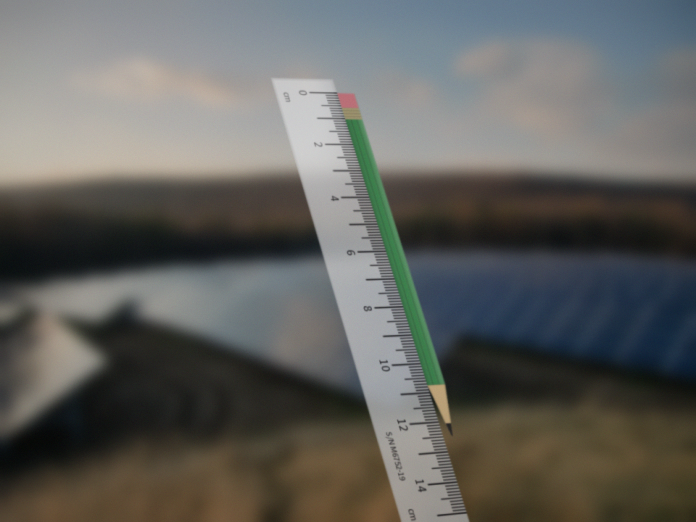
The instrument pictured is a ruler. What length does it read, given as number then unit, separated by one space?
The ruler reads 12.5 cm
